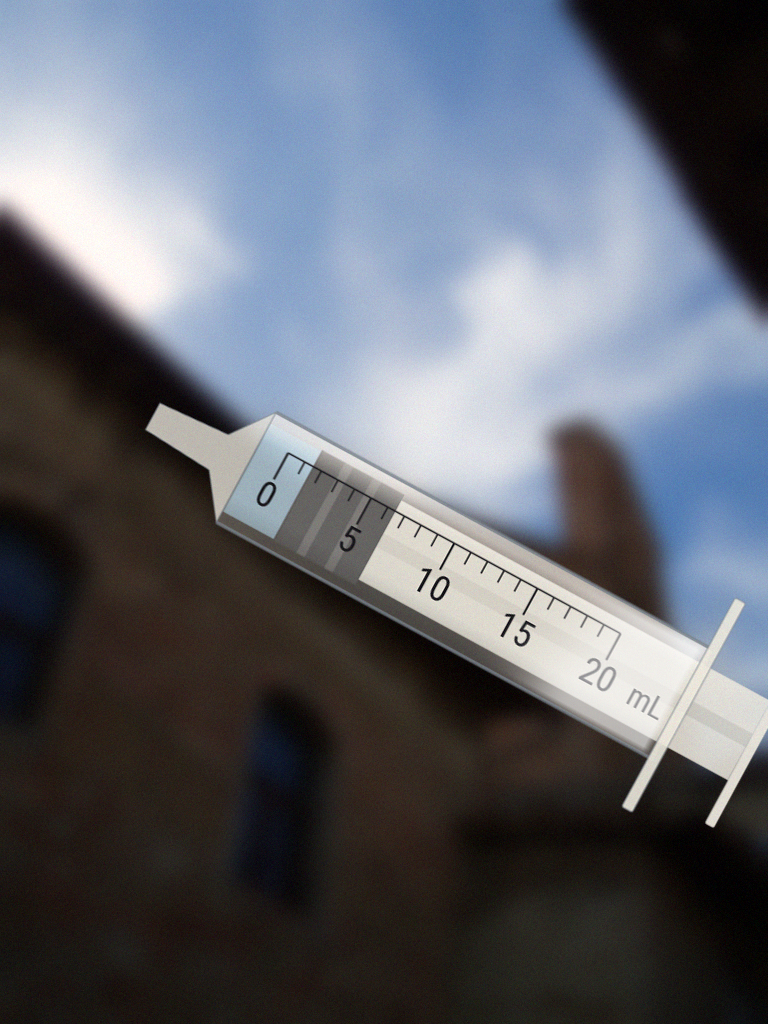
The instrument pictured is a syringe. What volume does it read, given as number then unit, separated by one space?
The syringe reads 1.5 mL
